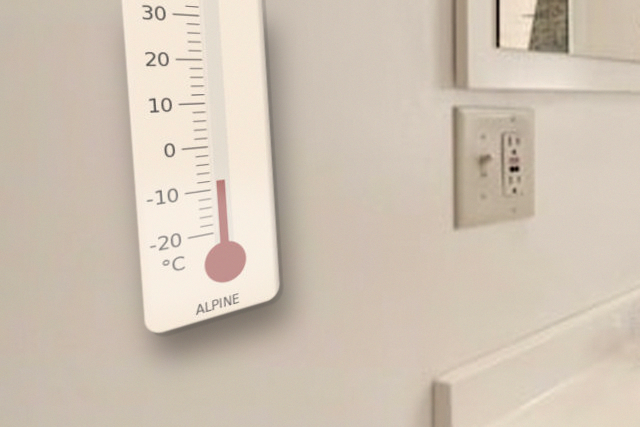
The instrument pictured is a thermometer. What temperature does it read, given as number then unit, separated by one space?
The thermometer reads -8 °C
